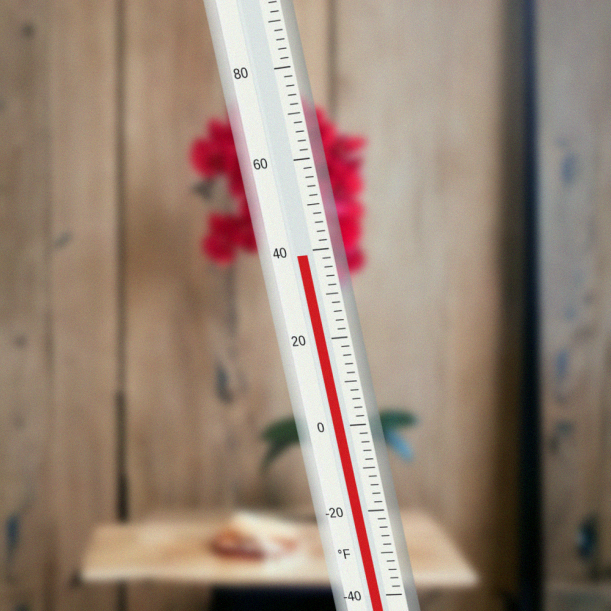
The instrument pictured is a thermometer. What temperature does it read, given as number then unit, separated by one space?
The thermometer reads 39 °F
